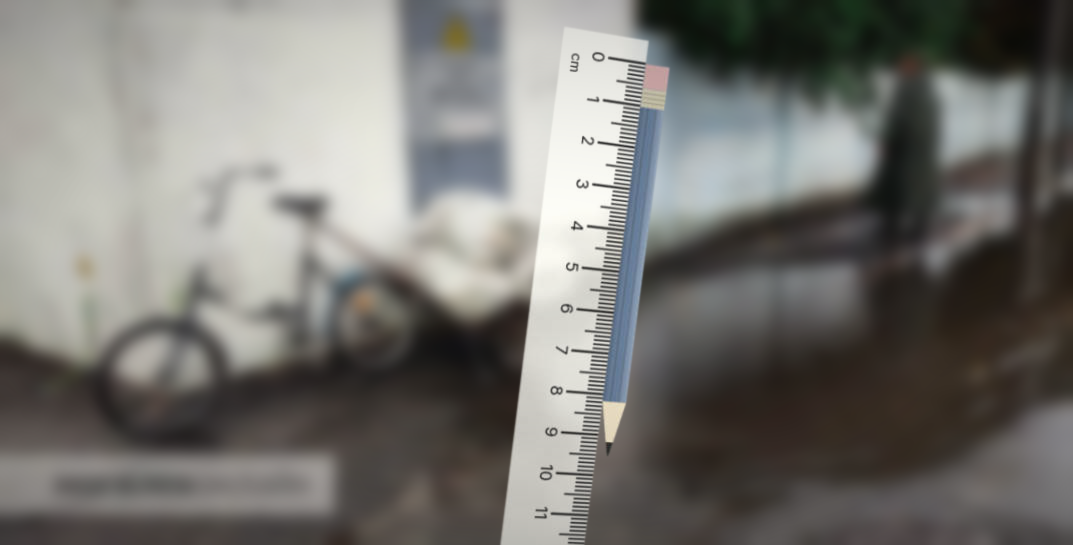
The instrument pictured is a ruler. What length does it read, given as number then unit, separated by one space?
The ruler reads 9.5 cm
